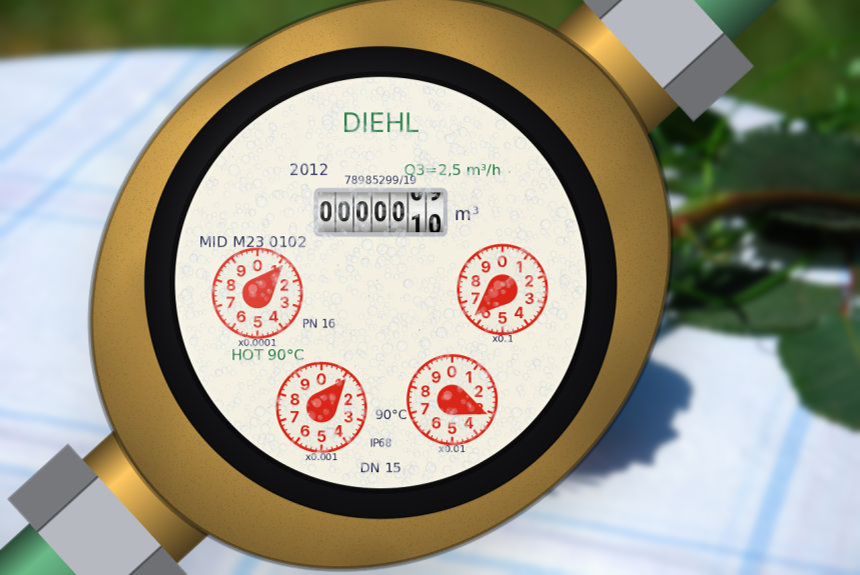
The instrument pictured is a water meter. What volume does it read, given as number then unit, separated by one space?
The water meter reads 9.6311 m³
